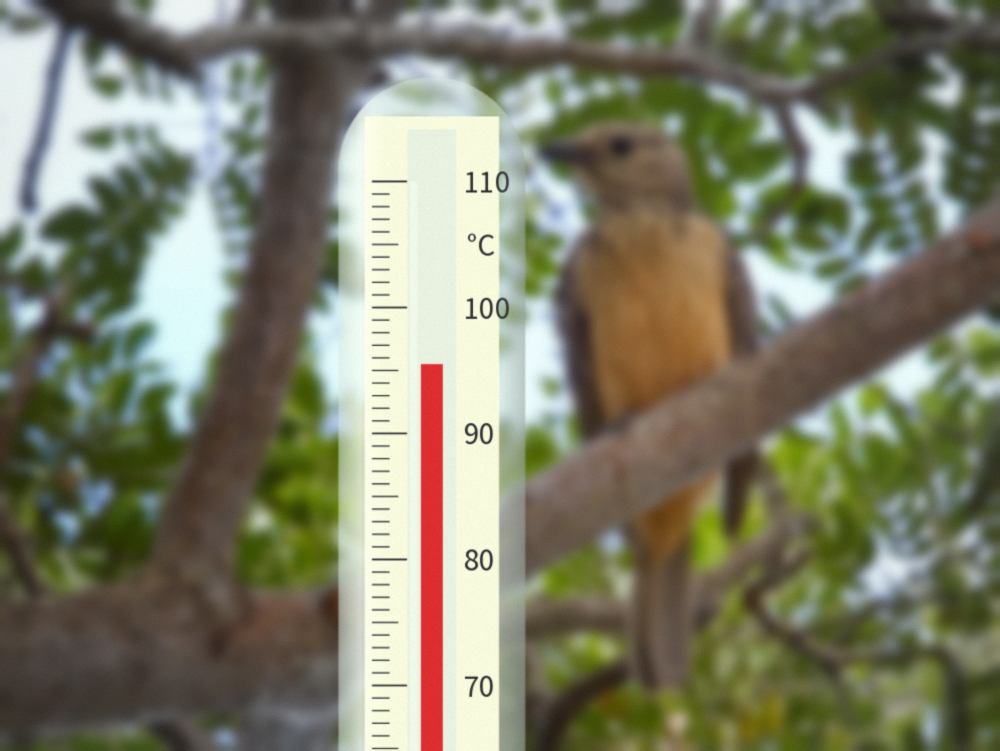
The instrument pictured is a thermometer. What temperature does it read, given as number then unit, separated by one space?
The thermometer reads 95.5 °C
